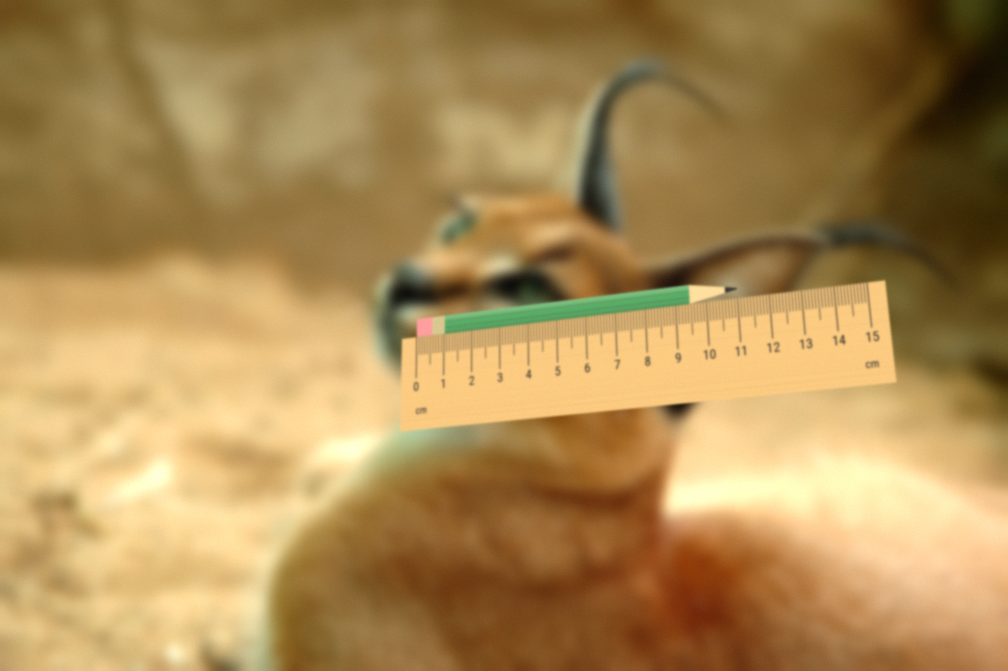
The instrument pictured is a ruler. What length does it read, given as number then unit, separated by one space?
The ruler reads 11 cm
